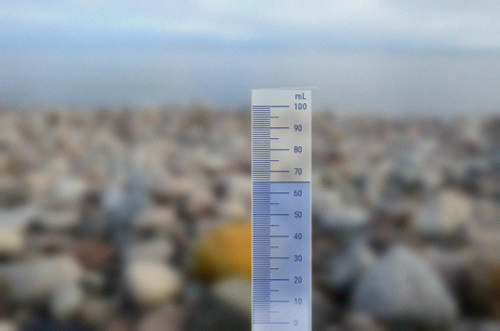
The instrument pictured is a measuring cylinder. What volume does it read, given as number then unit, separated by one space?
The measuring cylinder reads 65 mL
